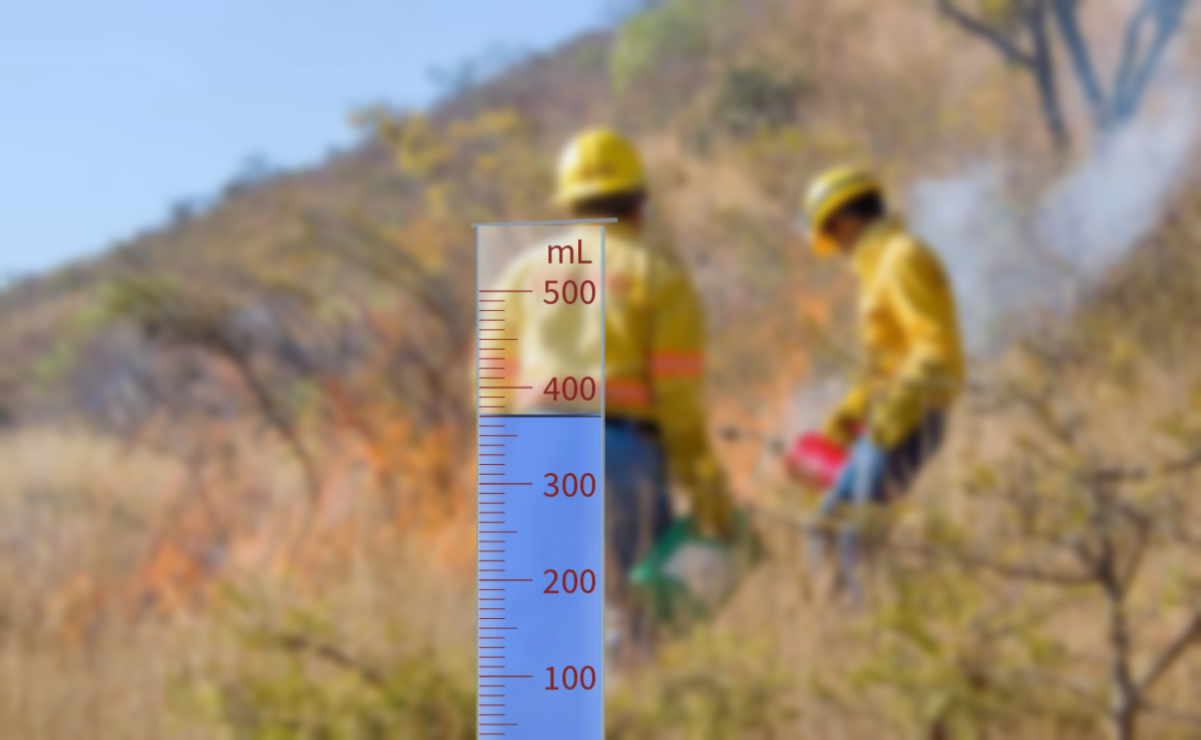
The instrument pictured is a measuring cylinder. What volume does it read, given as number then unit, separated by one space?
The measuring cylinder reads 370 mL
